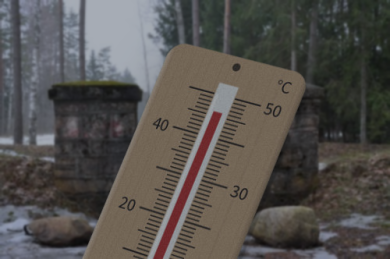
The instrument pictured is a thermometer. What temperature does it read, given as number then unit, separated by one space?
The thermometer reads 46 °C
